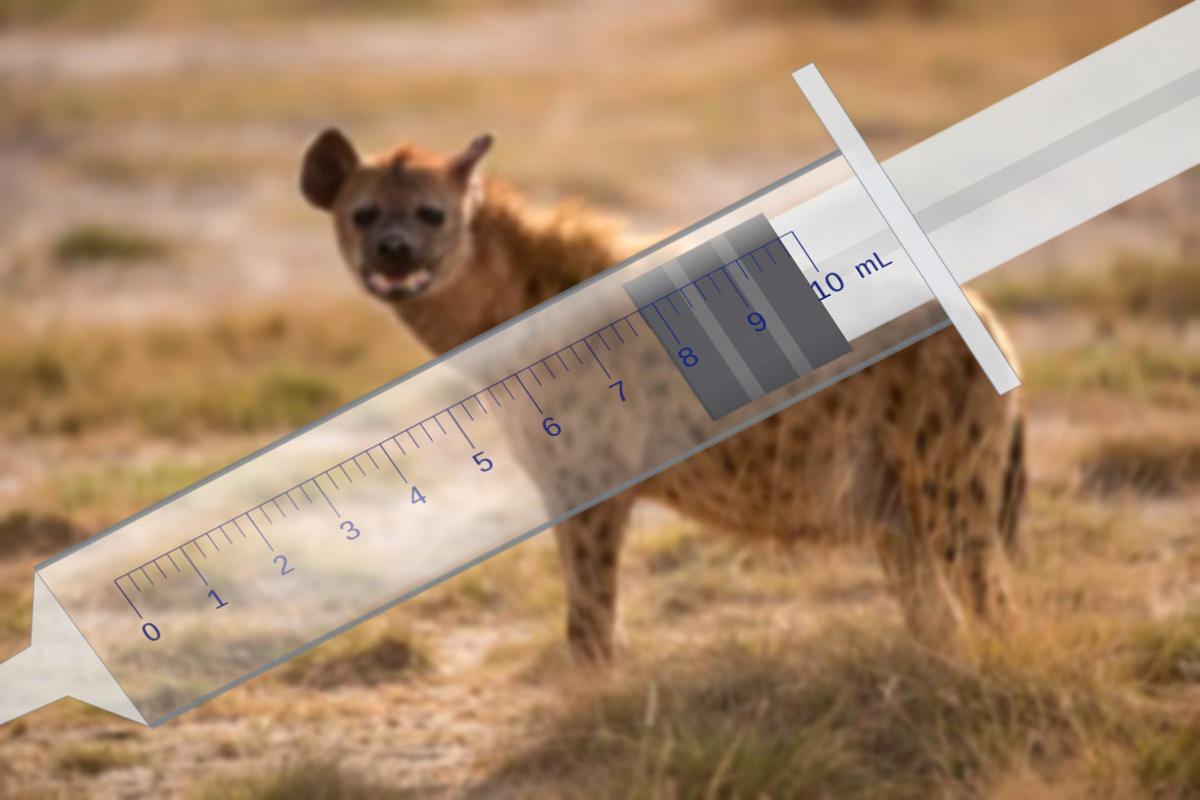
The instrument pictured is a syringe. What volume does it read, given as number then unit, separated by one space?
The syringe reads 7.8 mL
